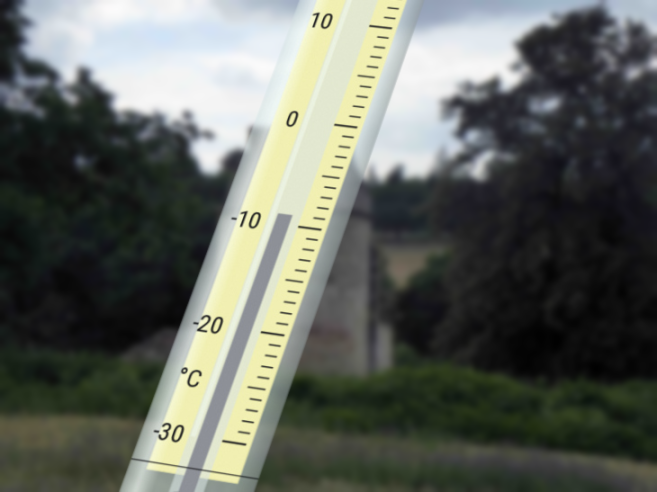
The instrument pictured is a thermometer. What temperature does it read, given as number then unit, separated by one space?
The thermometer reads -9 °C
